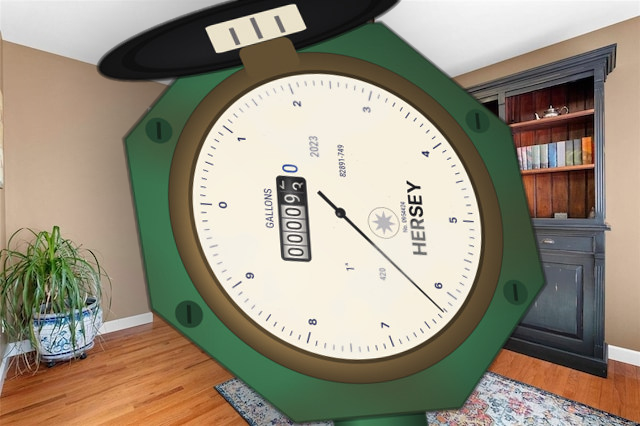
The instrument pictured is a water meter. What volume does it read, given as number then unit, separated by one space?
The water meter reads 926.2 gal
